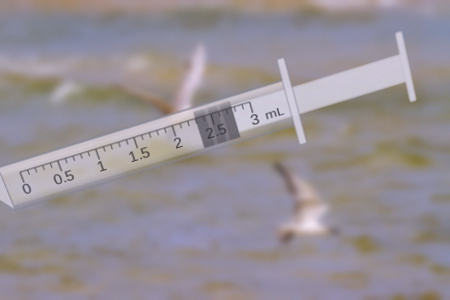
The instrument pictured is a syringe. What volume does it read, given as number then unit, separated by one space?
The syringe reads 2.3 mL
